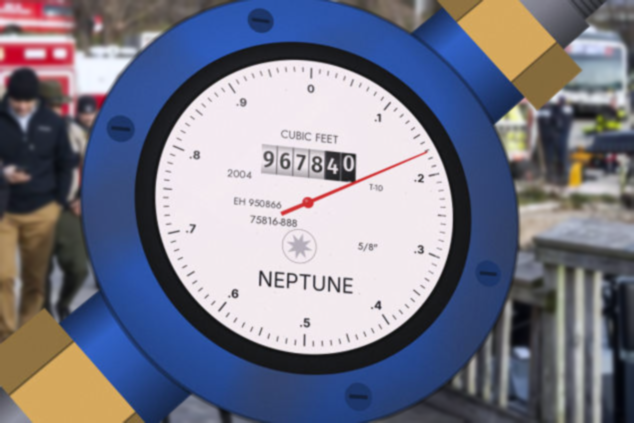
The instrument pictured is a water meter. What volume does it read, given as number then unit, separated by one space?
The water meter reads 967840.17 ft³
